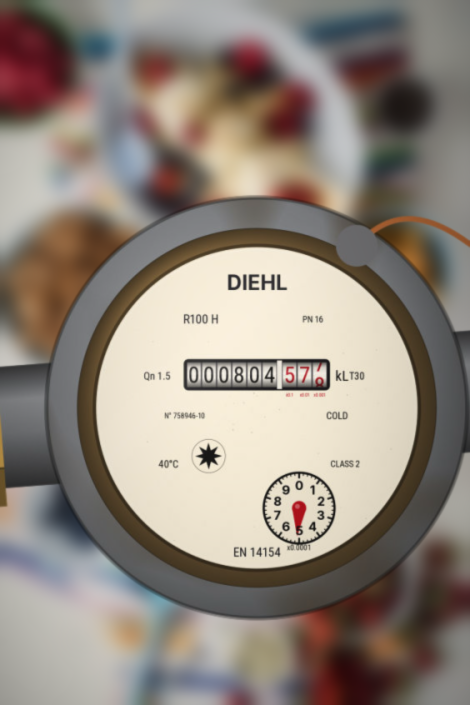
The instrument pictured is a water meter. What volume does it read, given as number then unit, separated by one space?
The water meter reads 804.5775 kL
